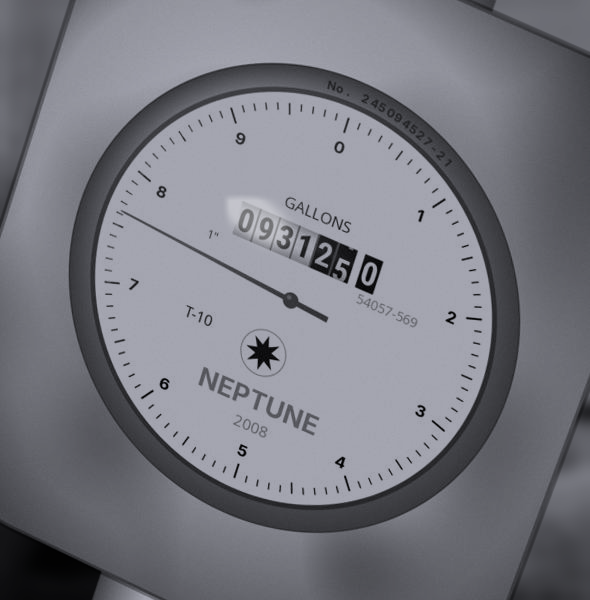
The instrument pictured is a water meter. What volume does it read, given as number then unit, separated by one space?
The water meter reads 931247.6 gal
